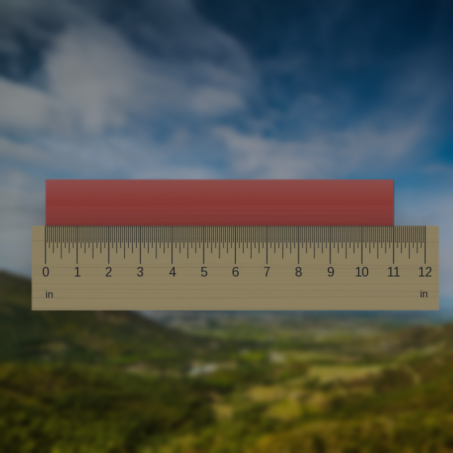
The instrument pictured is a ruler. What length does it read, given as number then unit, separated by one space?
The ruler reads 11 in
